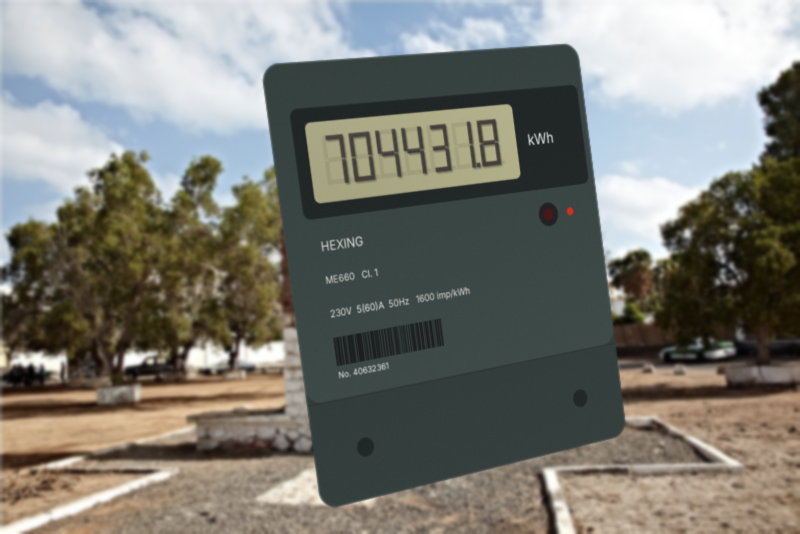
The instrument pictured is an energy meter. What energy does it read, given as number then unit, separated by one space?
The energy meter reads 704431.8 kWh
